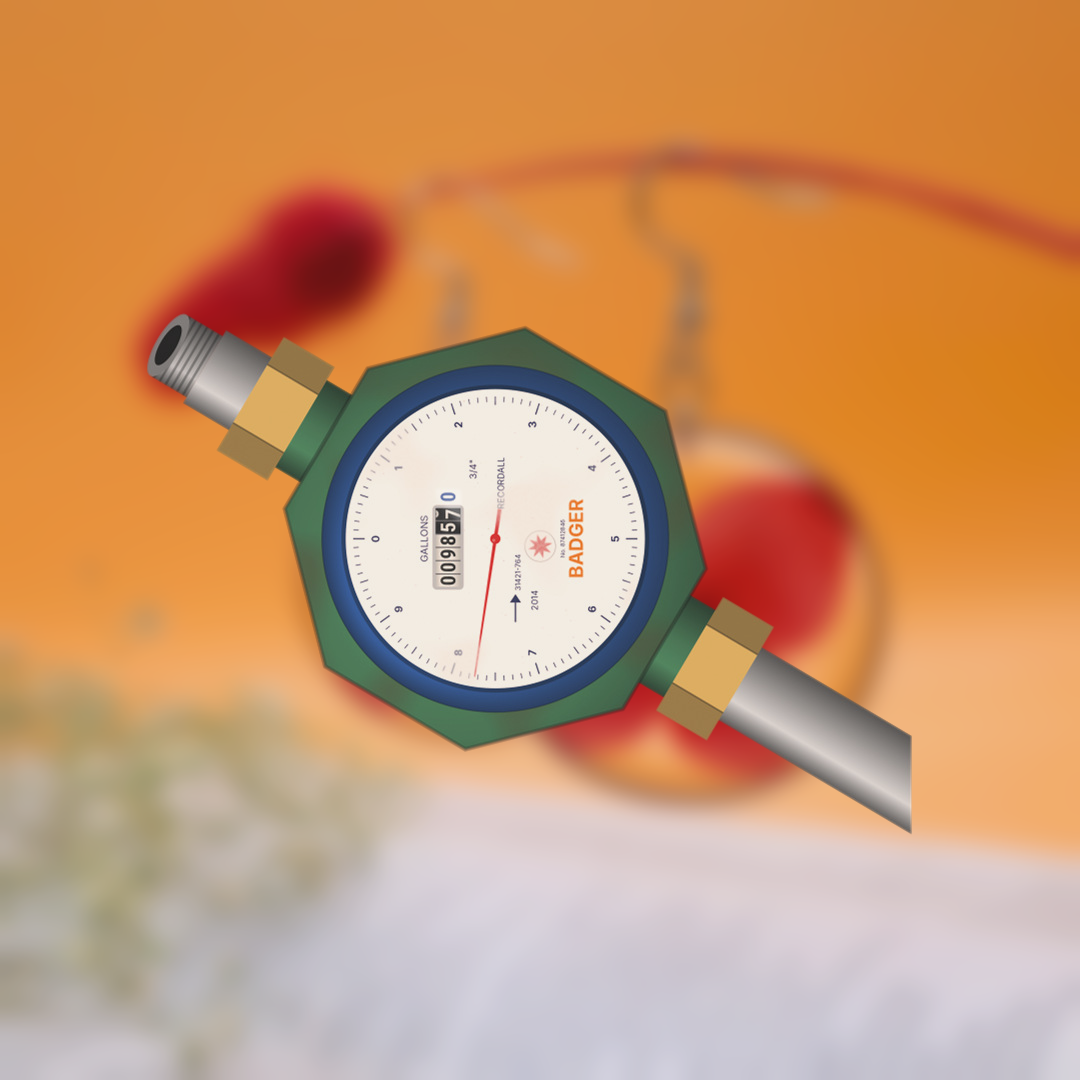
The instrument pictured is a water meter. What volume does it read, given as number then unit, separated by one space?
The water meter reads 98567.7 gal
